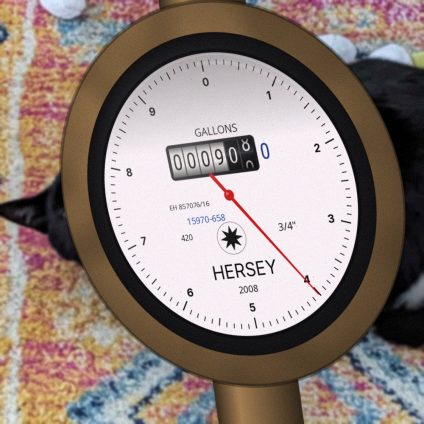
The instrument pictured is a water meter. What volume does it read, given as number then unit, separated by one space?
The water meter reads 9084.0 gal
